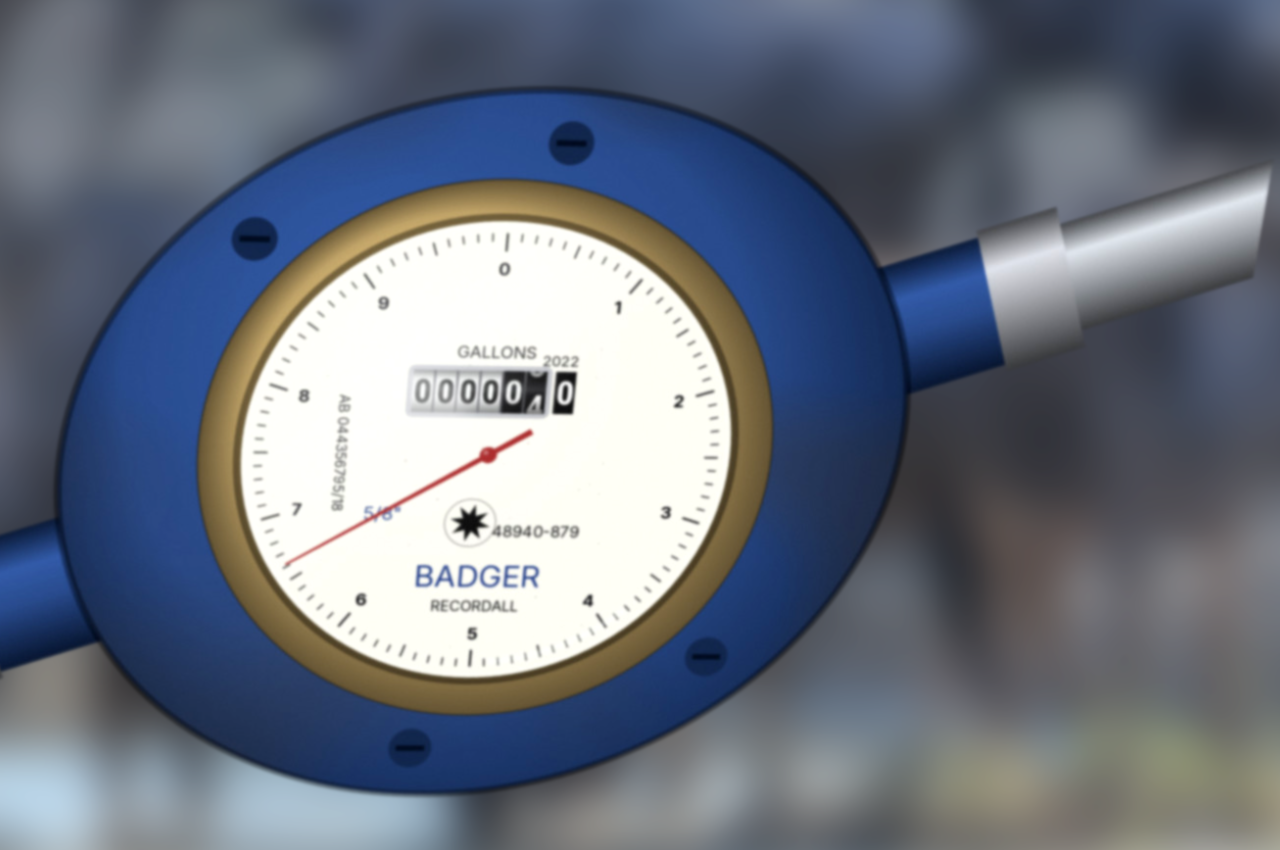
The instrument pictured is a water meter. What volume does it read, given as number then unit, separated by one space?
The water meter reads 36.6 gal
